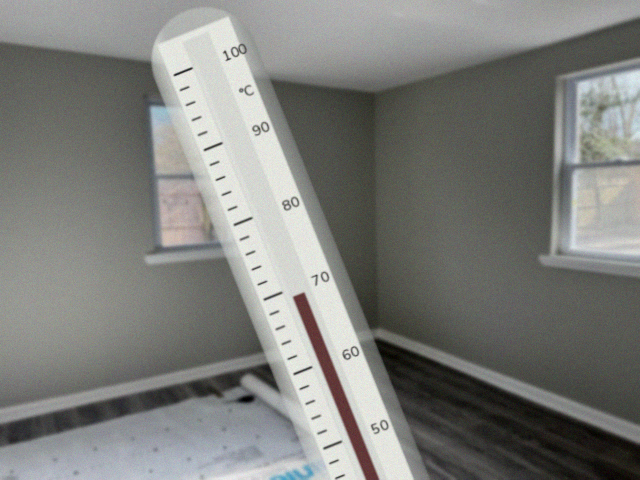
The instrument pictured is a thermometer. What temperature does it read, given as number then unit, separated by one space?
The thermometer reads 69 °C
